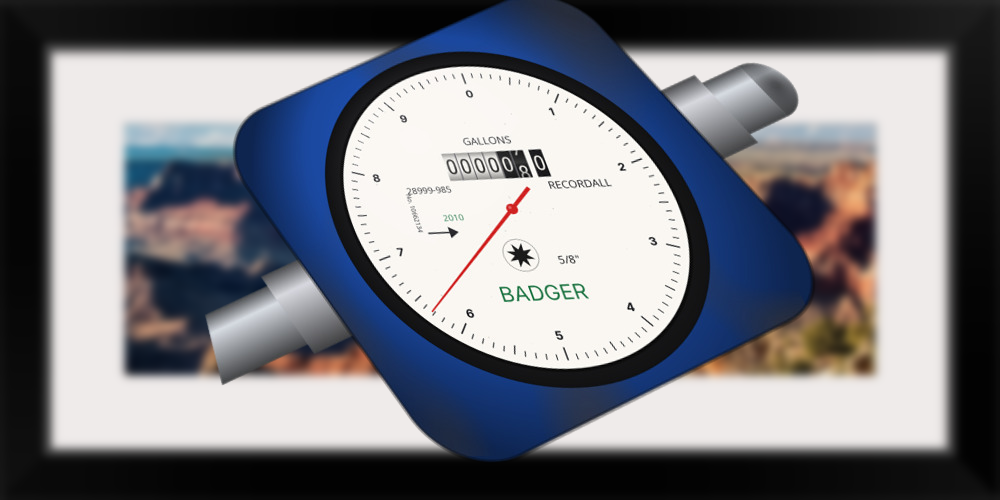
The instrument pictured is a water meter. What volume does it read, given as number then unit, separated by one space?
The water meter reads 76.3 gal
